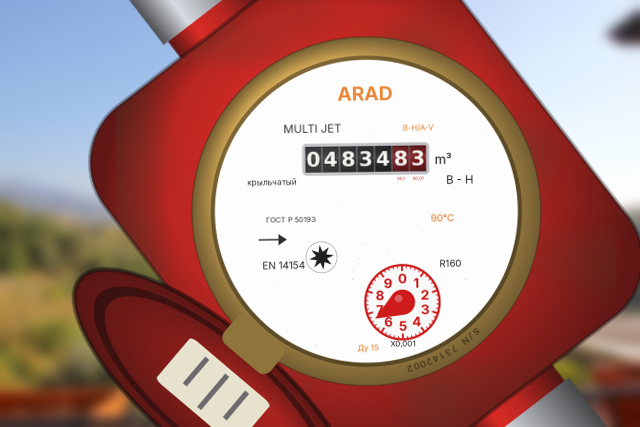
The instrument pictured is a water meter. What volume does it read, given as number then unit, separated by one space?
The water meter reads 4834.836 m³
